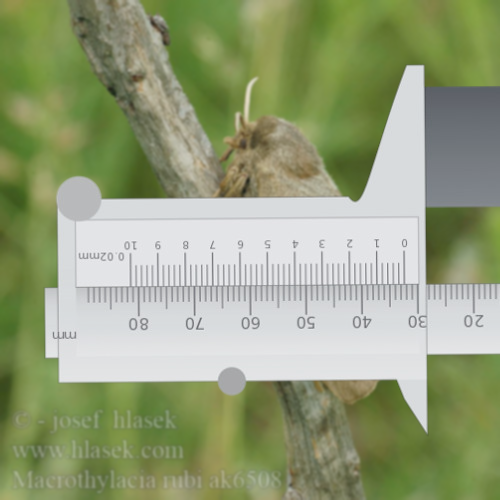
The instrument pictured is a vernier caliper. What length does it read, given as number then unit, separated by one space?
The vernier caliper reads 32.4 mm
